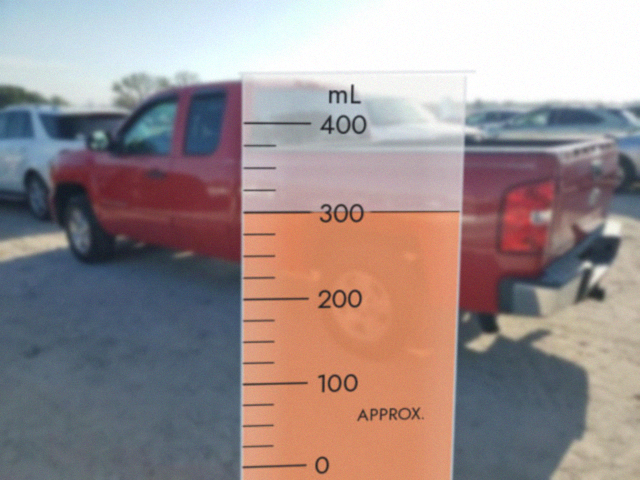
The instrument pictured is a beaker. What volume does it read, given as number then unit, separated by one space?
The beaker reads 300 mL
